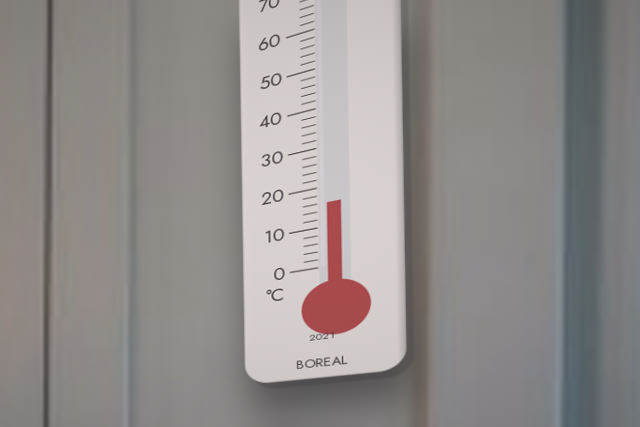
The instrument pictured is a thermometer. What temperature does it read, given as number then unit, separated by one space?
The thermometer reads 16 °C
